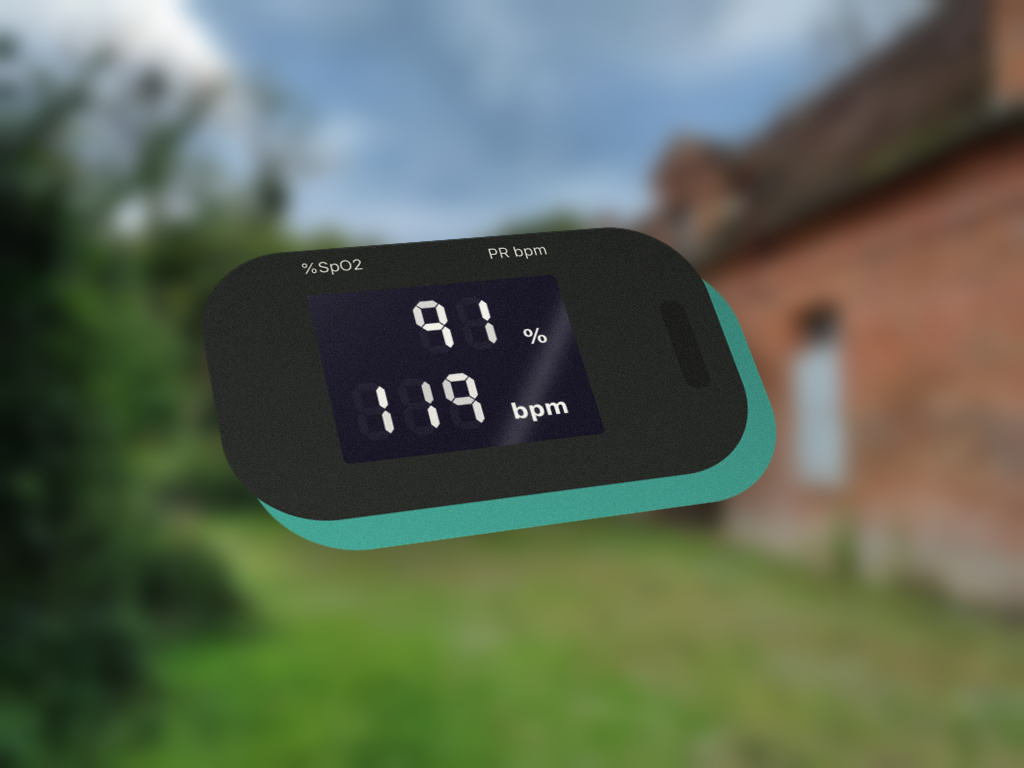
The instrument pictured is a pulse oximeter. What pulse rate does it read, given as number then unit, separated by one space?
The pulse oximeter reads 119 bpm
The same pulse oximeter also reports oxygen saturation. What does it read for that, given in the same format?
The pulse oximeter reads 91 %
